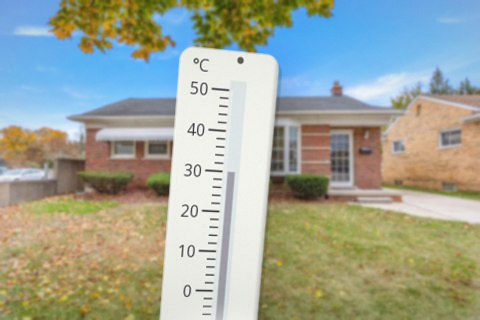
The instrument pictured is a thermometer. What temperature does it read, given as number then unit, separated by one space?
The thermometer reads 30 °C
